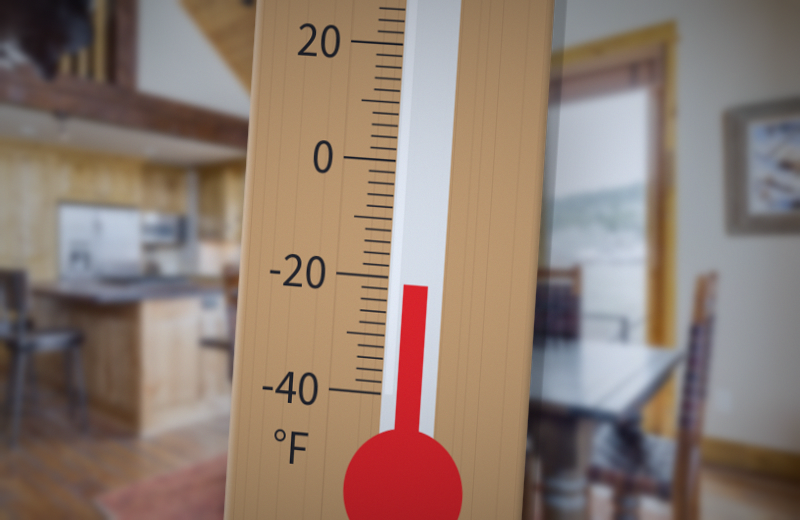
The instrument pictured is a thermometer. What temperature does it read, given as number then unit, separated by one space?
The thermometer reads -21 °F
